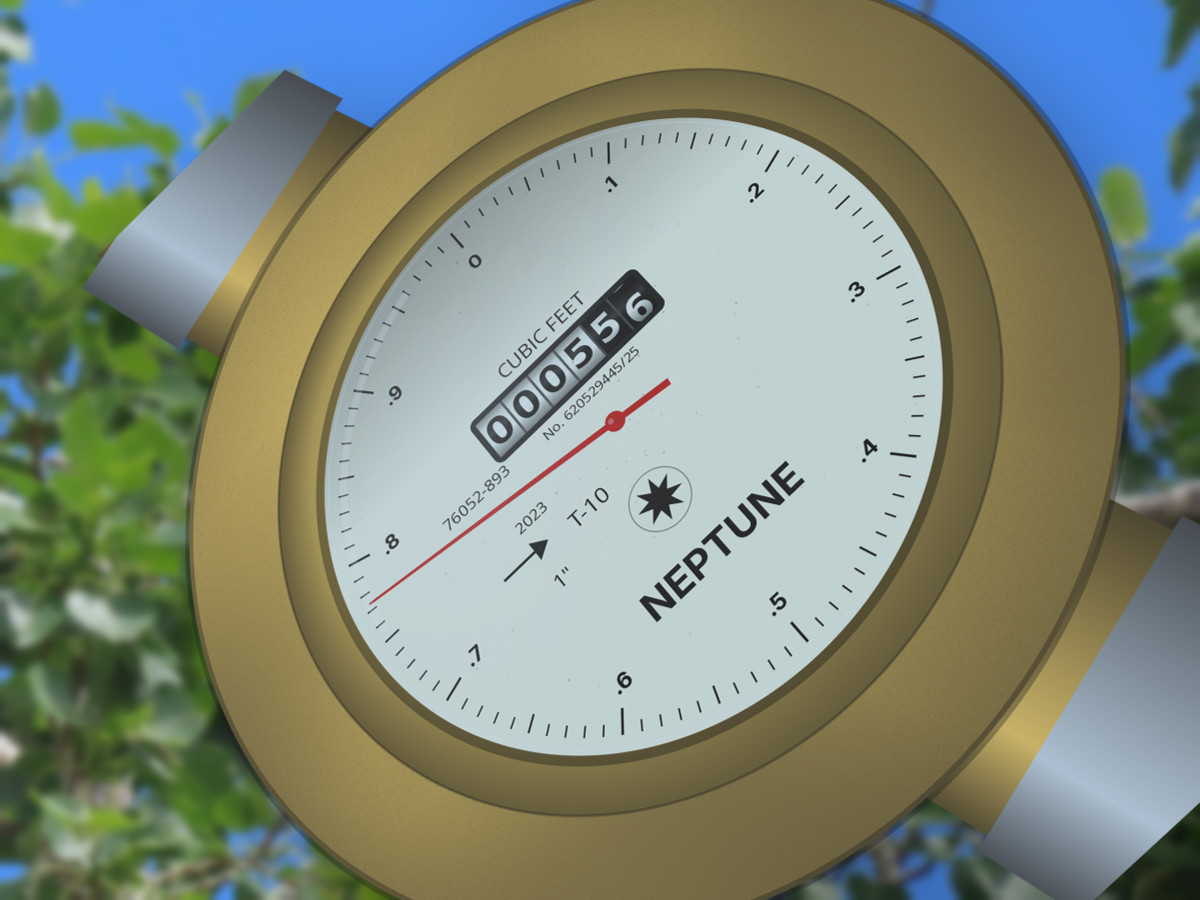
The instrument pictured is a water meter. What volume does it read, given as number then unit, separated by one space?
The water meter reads 555.77 ft³
